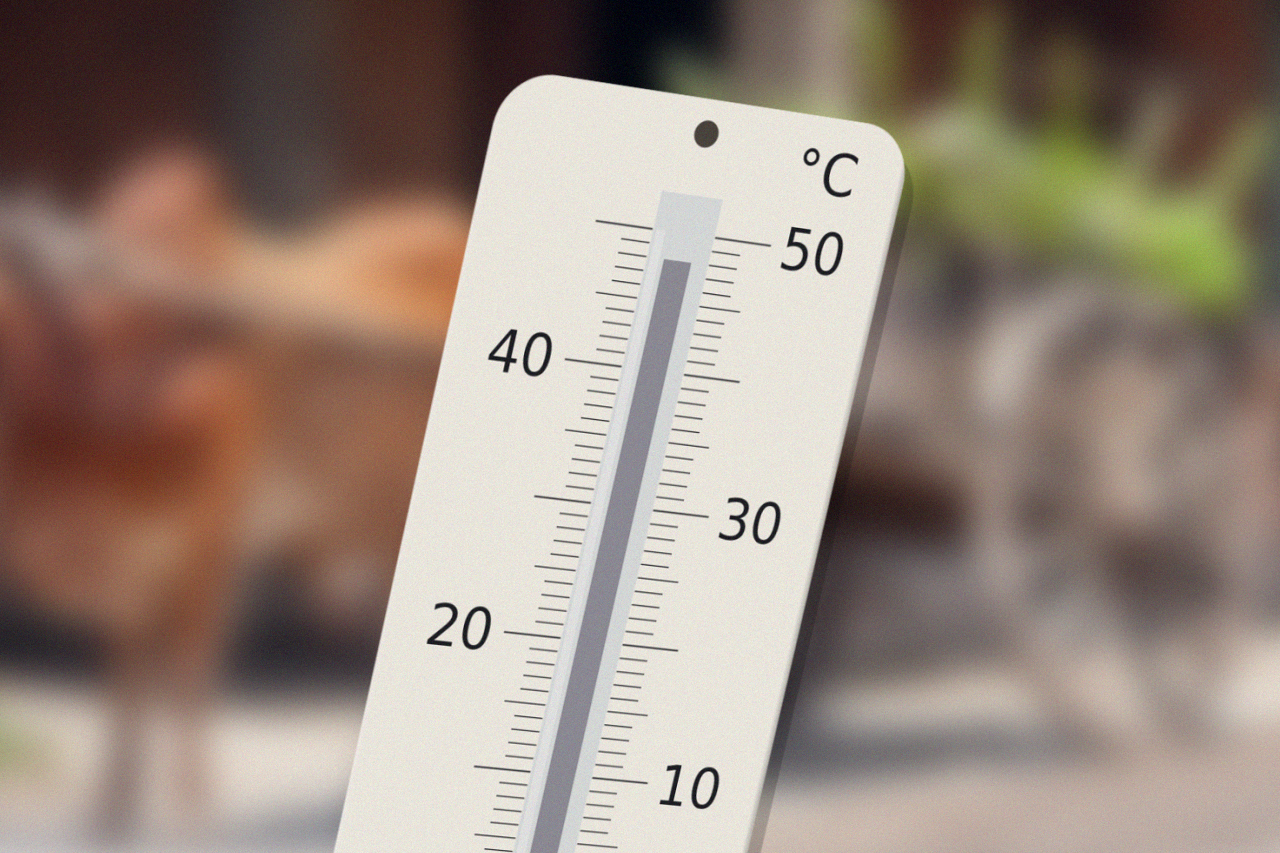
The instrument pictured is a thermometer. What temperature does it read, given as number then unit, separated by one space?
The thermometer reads 48 °C
